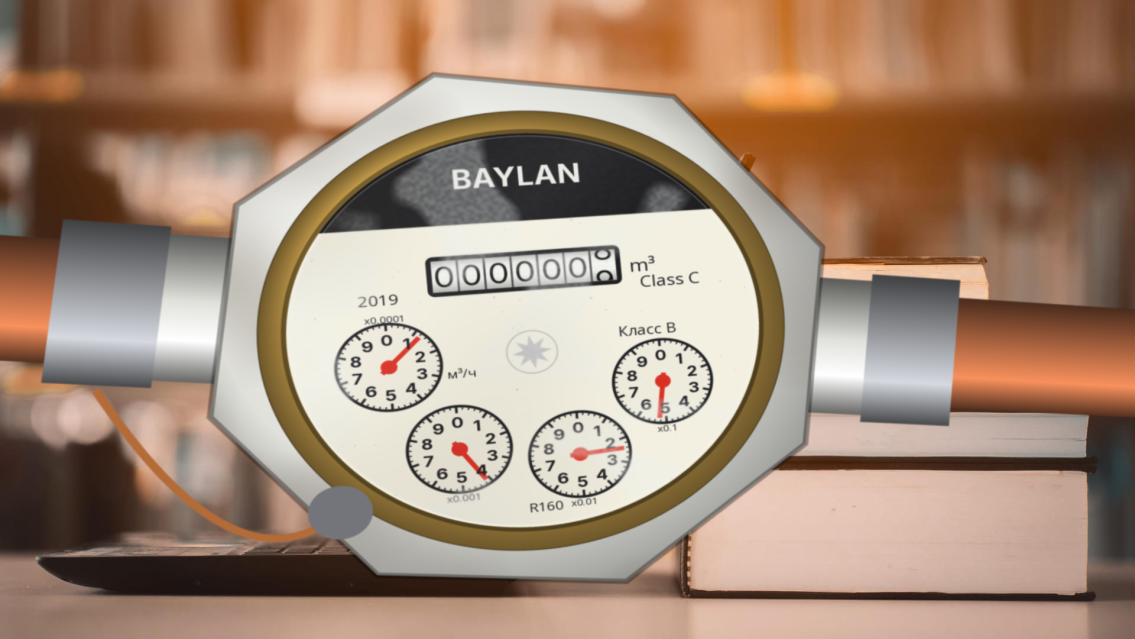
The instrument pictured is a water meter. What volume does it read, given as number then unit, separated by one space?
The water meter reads 8.5241 m³
